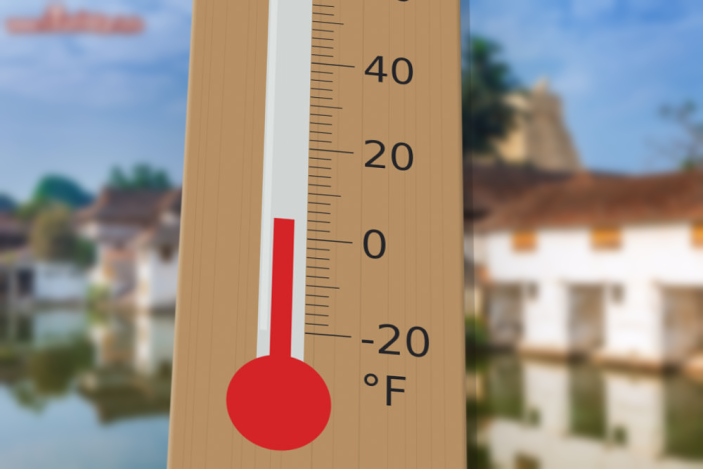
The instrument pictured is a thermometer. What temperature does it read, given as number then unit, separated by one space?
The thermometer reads 4 °F
